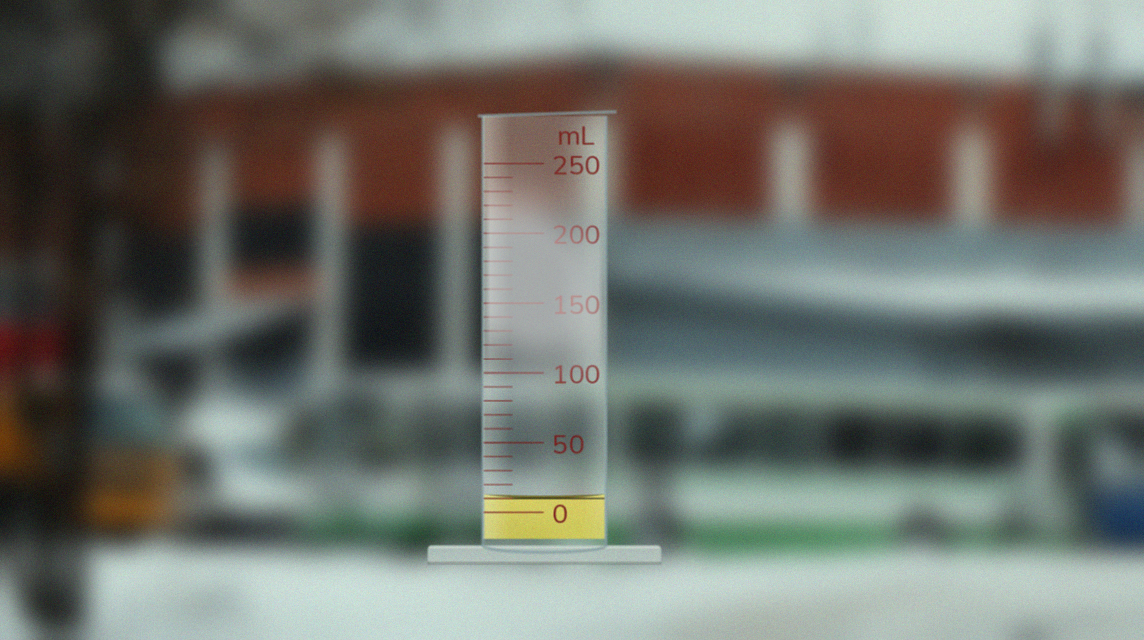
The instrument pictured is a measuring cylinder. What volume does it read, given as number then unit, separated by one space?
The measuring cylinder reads 10 mL
